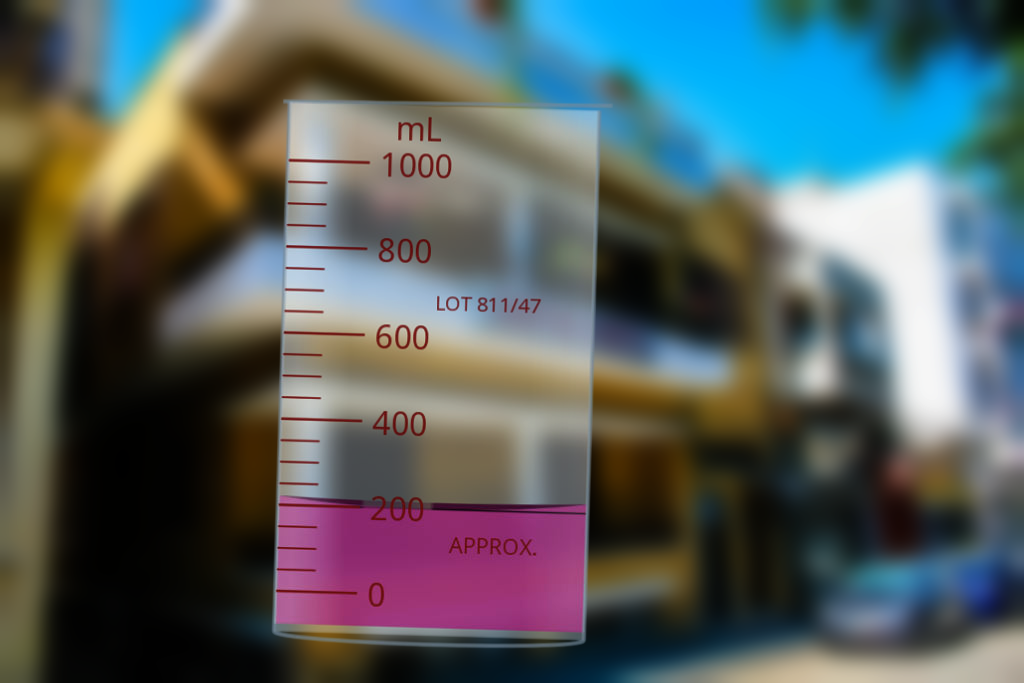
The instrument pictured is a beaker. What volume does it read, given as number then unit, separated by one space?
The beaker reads 200 mL
